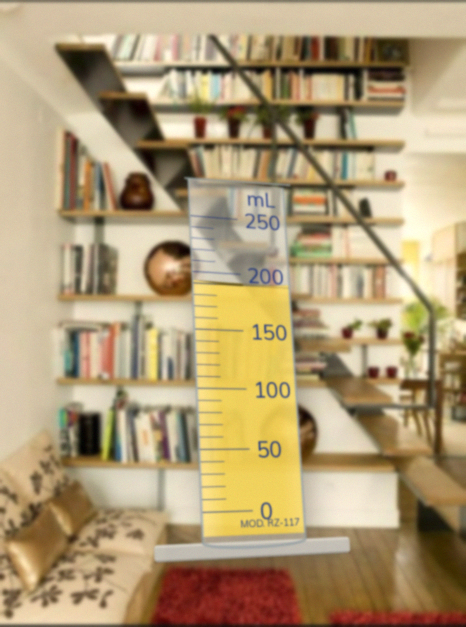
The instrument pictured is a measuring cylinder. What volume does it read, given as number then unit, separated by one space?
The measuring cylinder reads 190 mL
